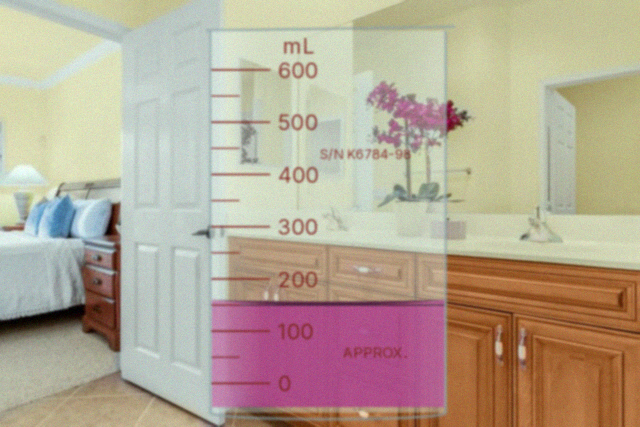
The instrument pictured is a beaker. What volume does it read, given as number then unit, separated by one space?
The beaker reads 150 mL
